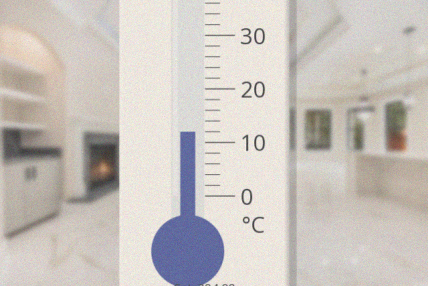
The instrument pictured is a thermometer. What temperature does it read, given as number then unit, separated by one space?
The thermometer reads 12 °C
